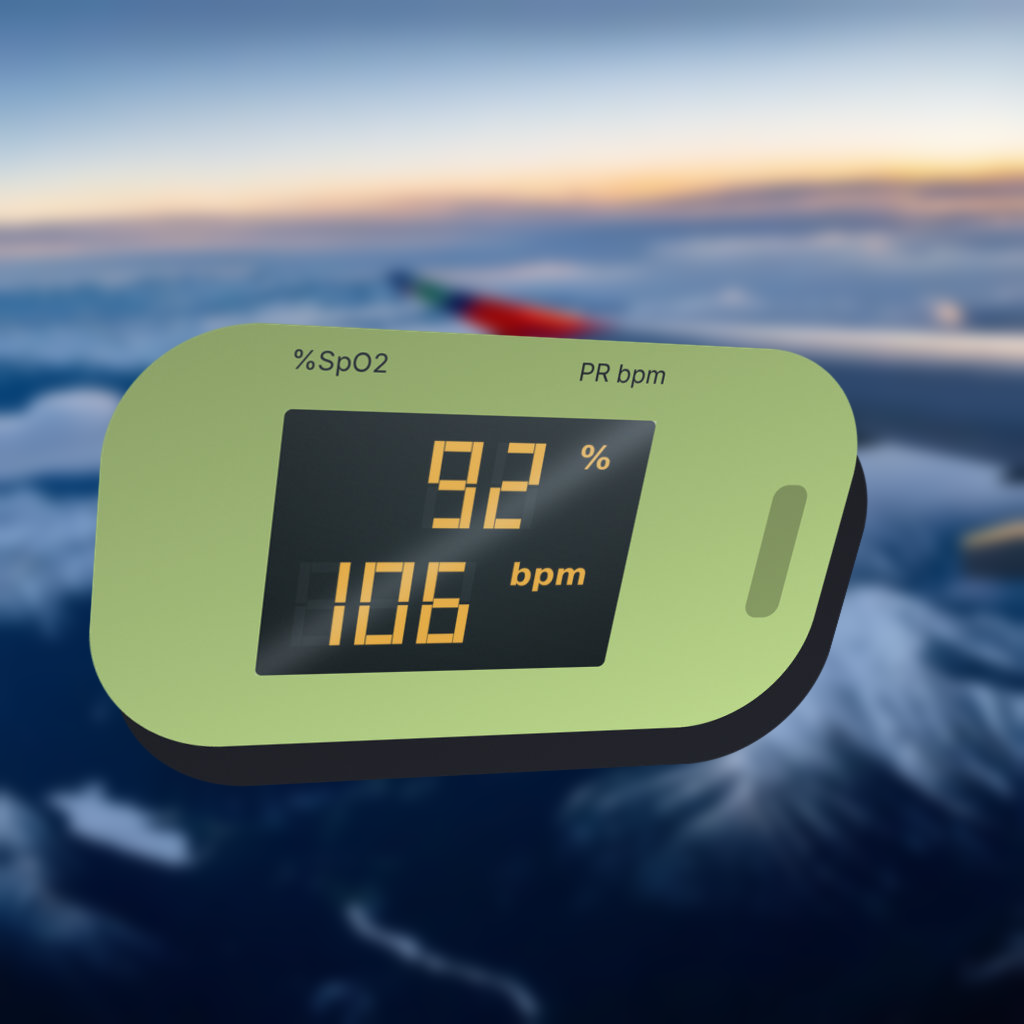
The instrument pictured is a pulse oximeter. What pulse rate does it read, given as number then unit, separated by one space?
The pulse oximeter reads 106 bpm
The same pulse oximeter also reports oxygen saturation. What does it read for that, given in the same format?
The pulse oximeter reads 92 %
